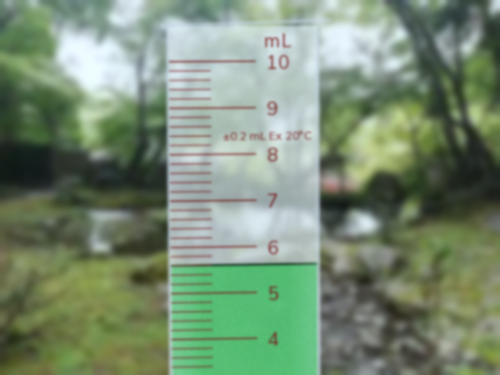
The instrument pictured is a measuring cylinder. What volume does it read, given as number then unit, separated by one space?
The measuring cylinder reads 5.6 mL
